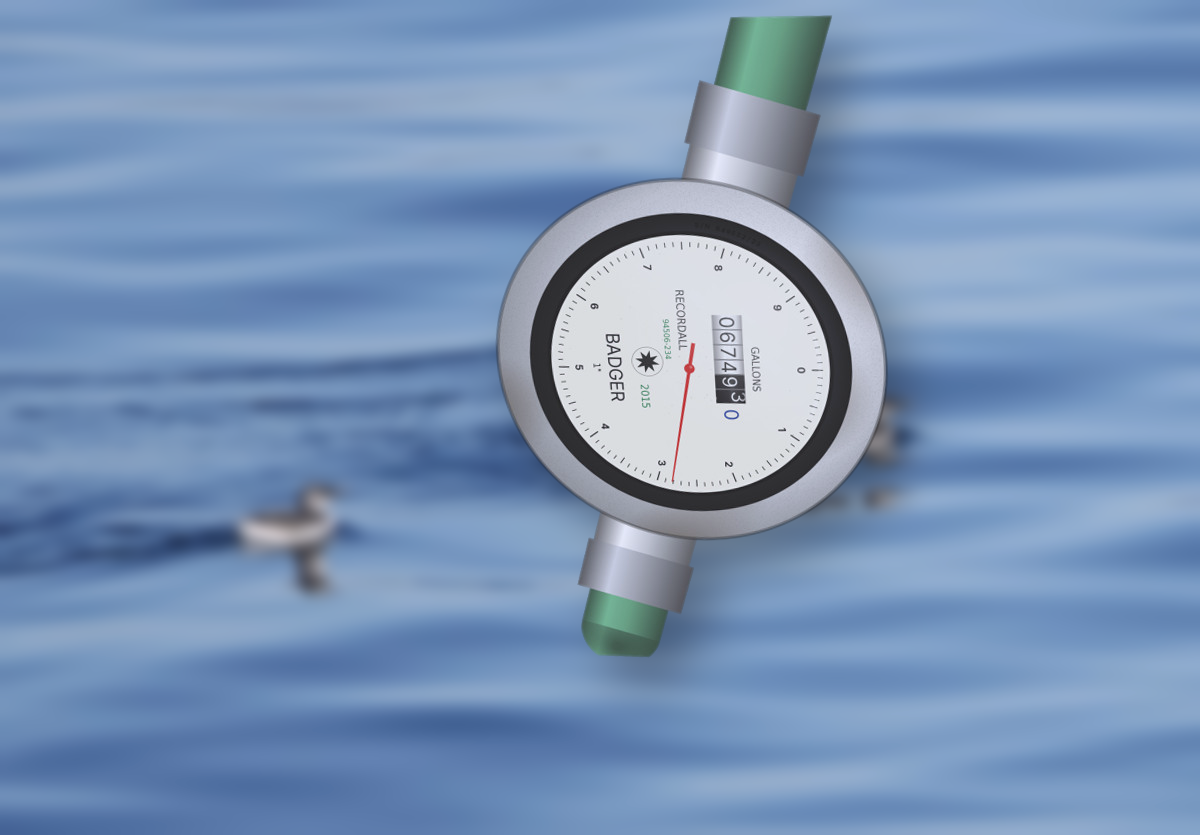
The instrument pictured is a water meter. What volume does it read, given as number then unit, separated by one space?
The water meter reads 674932.8 gal
